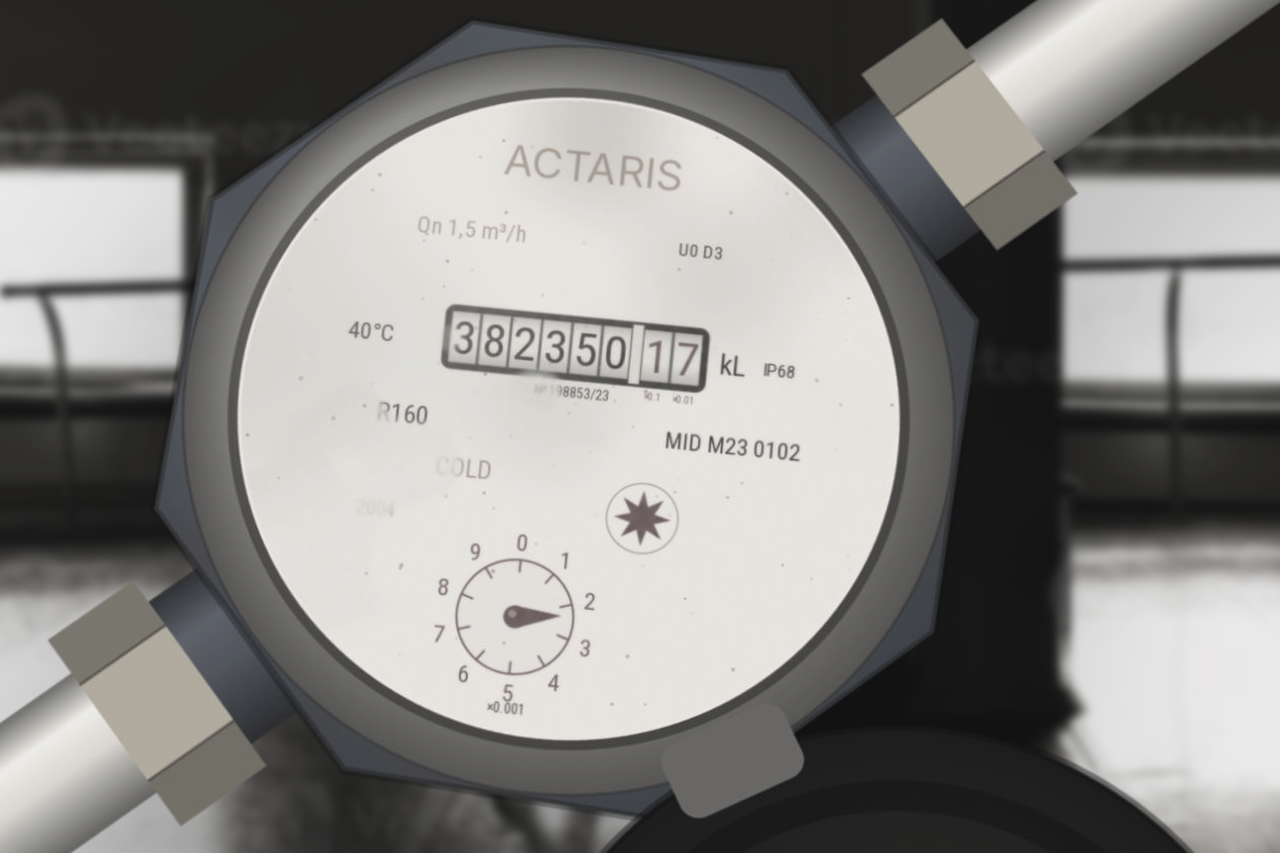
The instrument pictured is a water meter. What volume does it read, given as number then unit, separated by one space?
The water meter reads 382350.172 kL
